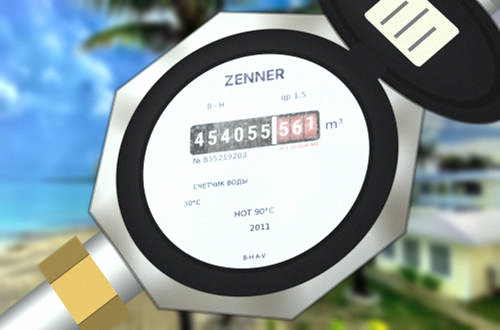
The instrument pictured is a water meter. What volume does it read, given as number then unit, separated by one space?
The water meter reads 454055.561 m³
